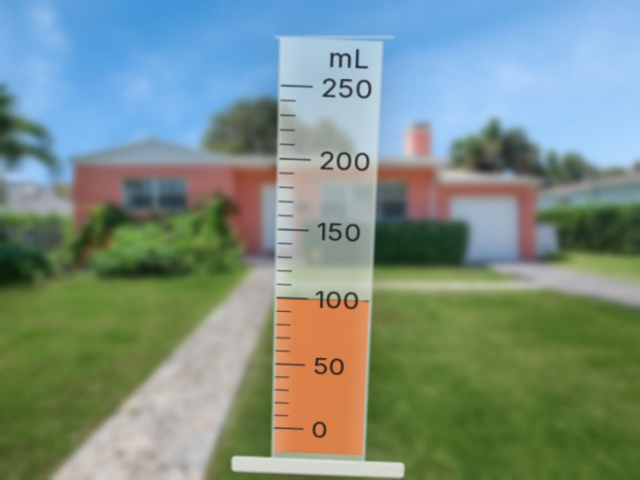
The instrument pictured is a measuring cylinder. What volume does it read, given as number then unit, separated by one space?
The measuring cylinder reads 100 mL
